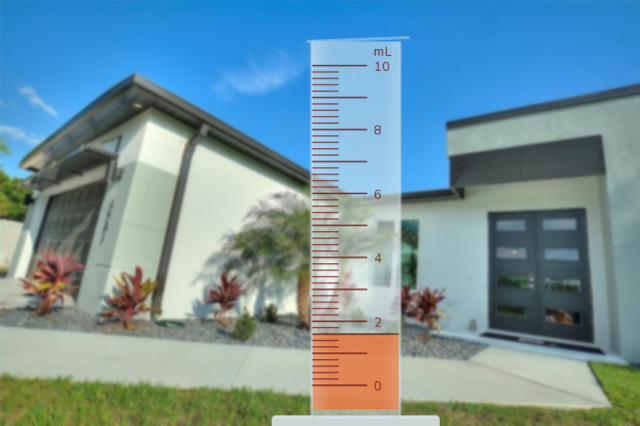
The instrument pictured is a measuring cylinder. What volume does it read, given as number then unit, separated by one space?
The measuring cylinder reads 1.6 mL
